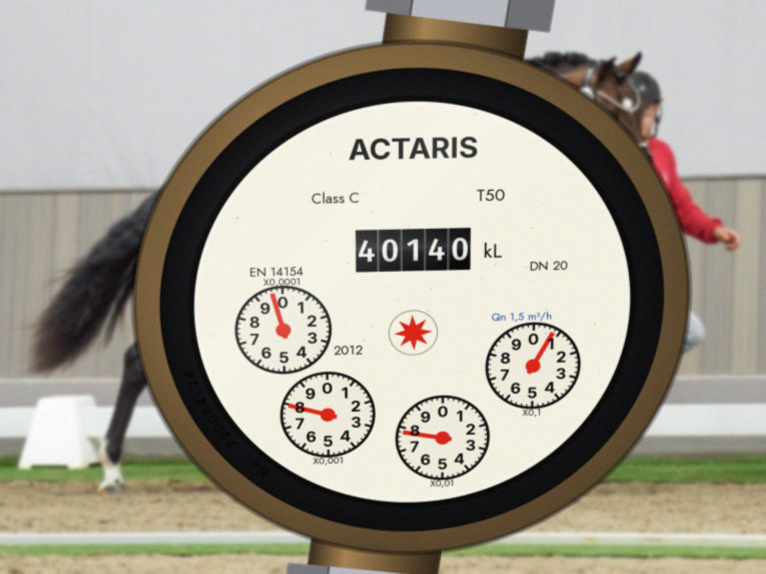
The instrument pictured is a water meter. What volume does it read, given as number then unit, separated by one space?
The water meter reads 40140.0779 kL
